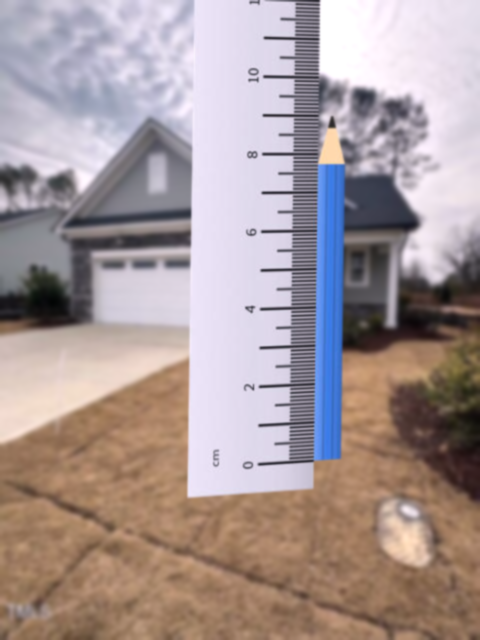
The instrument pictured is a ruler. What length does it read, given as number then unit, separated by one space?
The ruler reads 9 cm
